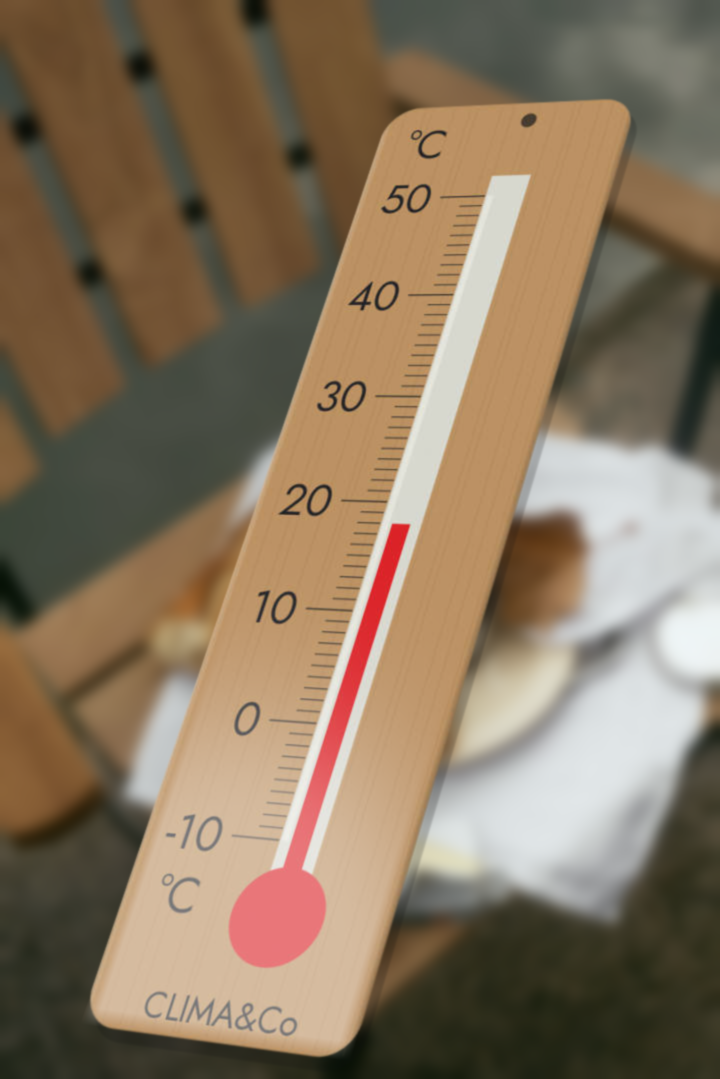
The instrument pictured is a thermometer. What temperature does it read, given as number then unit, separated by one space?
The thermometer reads 18 °C
